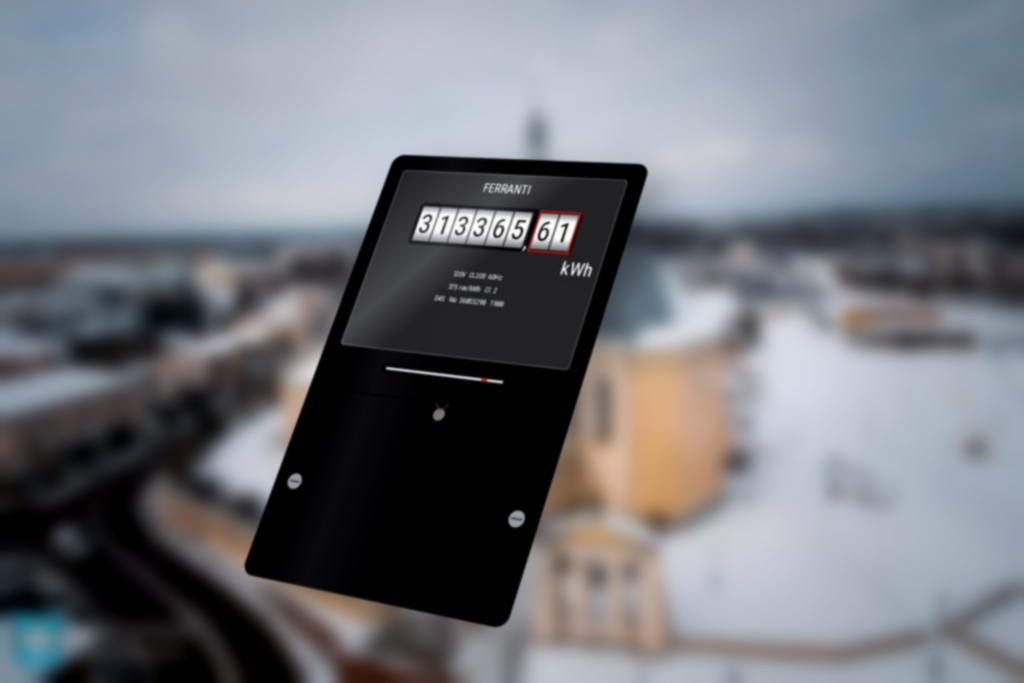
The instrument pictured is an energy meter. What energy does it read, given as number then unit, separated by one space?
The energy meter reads 313365.61 kWh
